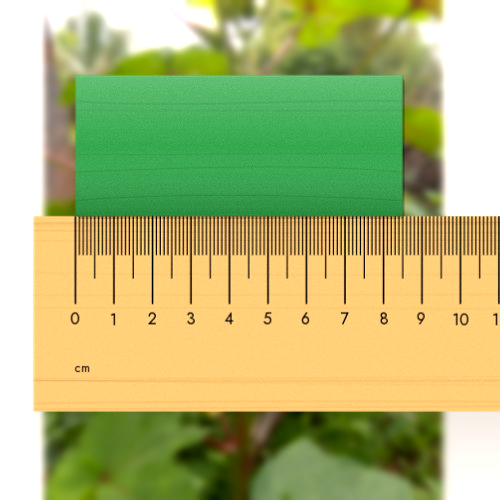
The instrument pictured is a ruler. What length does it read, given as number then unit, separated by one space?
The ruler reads 8.5 cm
